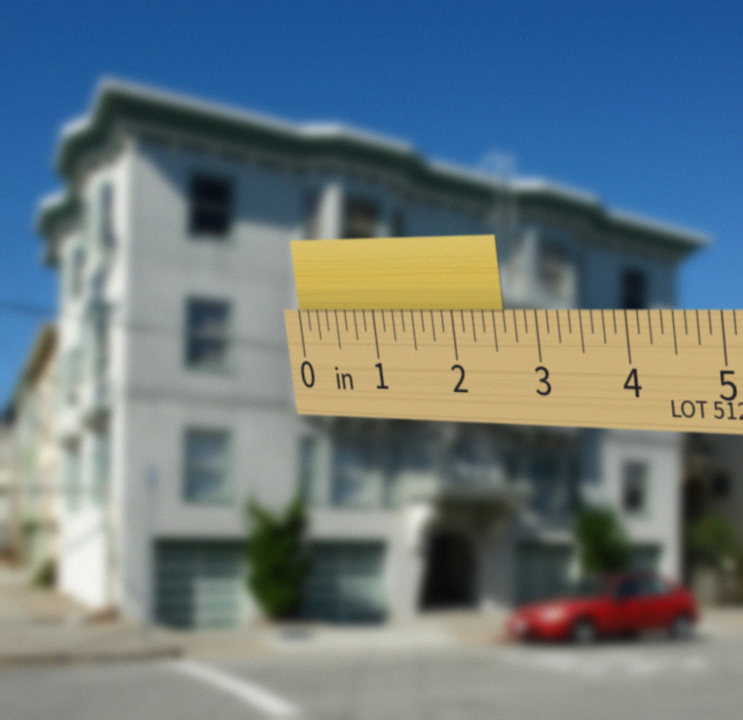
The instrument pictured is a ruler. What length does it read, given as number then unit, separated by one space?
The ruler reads 2.625 in
